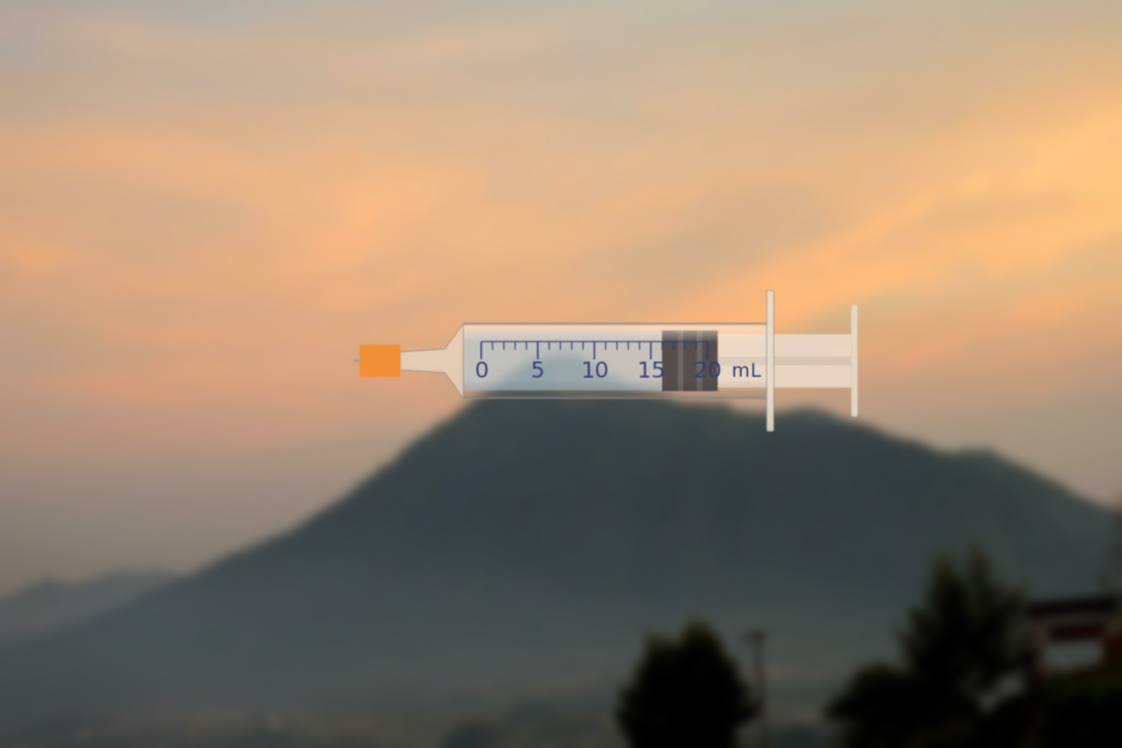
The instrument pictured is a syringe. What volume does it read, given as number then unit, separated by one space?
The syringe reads 16 mL
